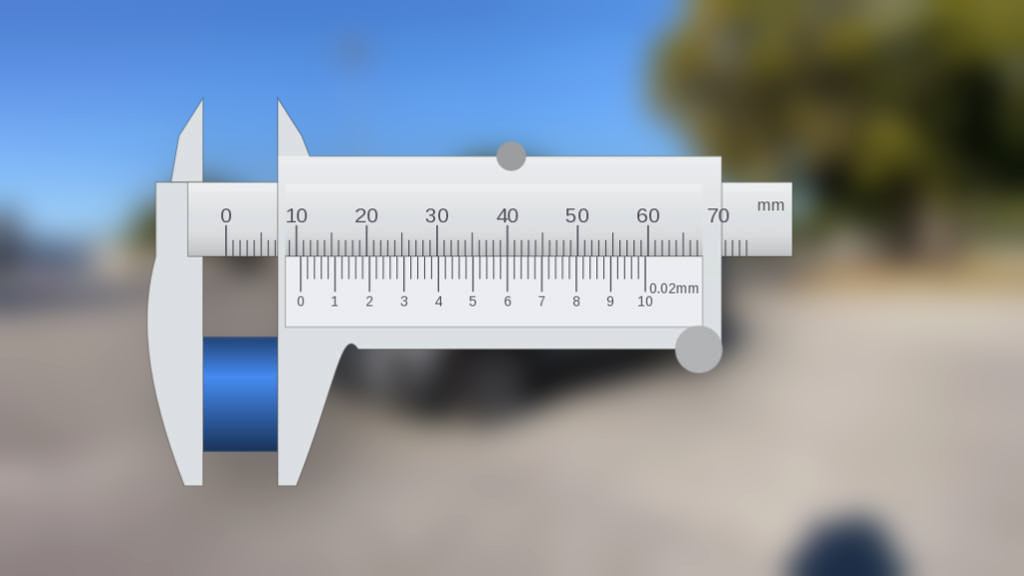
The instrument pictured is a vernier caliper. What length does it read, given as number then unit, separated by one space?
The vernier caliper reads 10.6 mm
